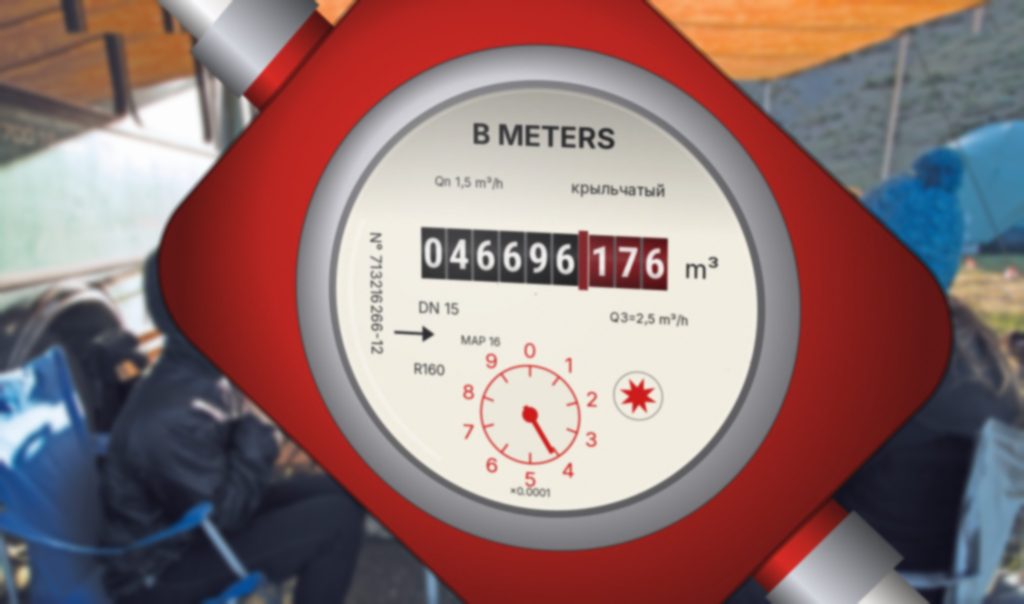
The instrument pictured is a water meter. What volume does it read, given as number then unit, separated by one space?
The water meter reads 46696.1764 m³
